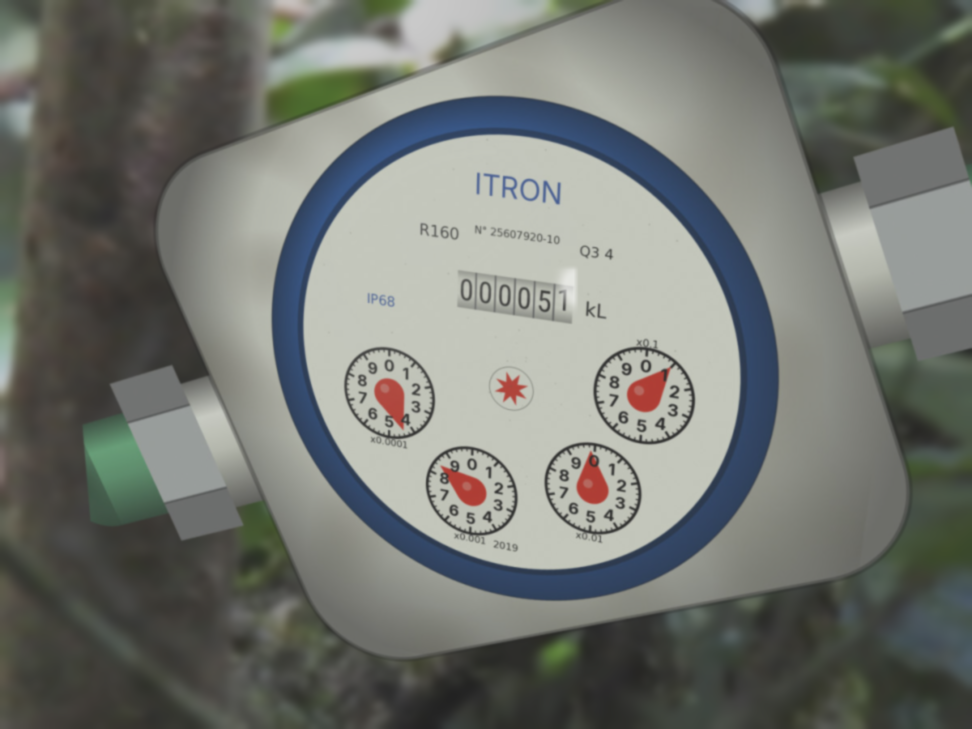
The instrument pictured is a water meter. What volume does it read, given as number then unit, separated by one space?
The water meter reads 51.0984 kL
